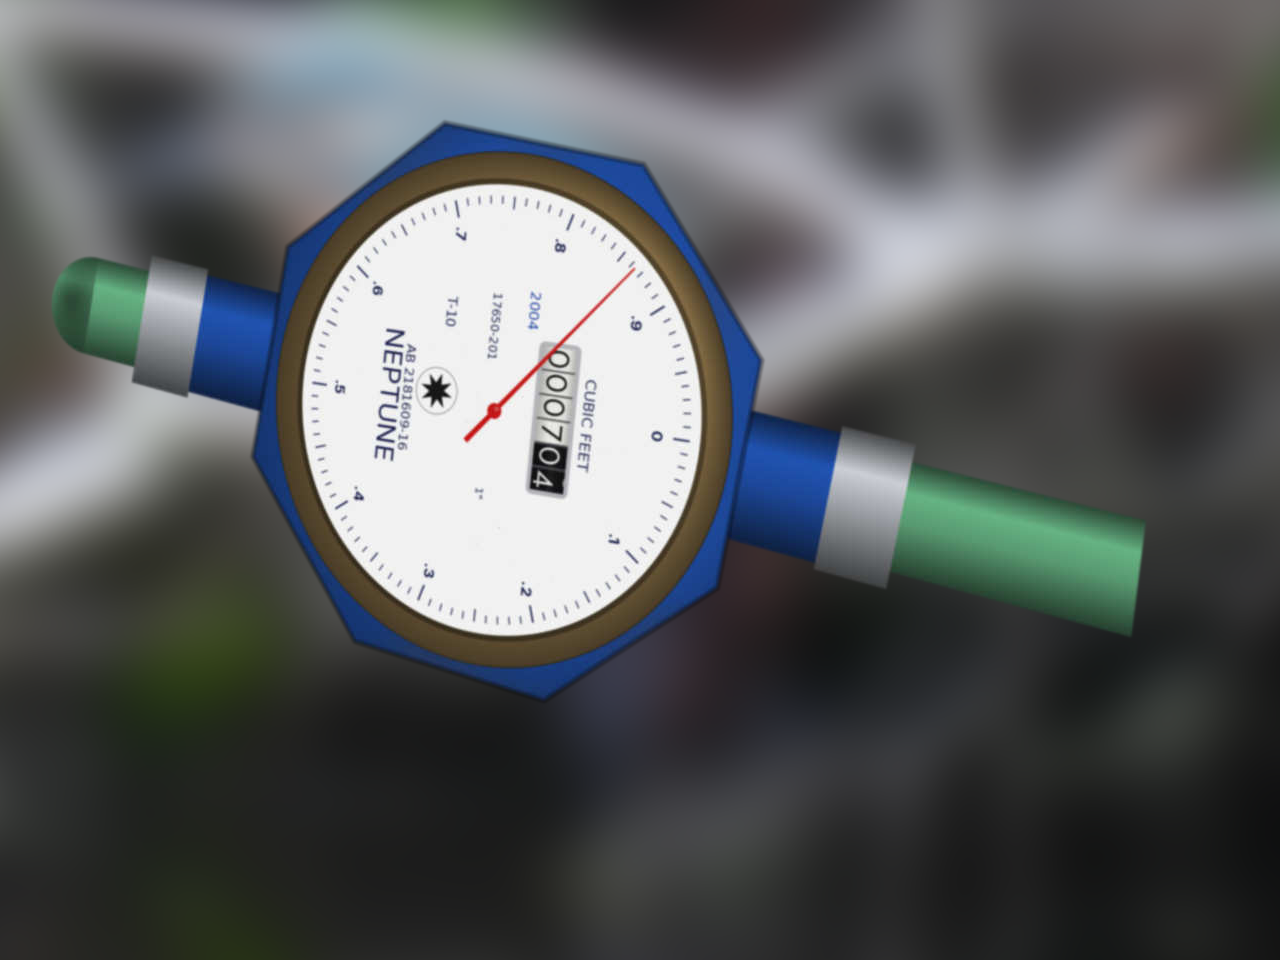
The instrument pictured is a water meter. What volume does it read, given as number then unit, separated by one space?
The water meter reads 703.86 ft³
